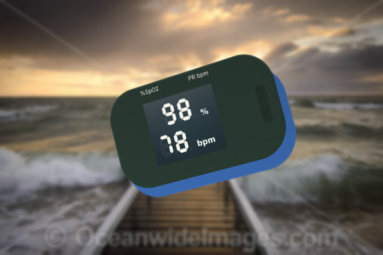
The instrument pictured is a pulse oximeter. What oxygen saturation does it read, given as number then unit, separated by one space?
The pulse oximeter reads 98 %
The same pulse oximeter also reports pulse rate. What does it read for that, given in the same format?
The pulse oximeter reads 78 bpm
